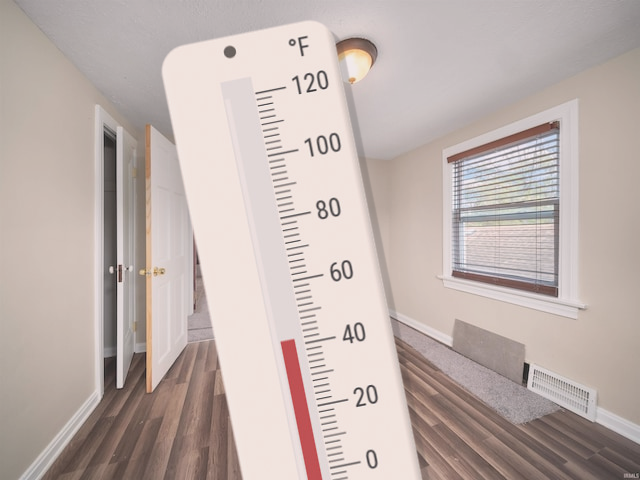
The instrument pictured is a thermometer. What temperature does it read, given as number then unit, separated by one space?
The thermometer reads 42 °F
